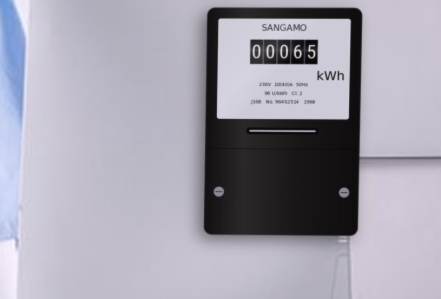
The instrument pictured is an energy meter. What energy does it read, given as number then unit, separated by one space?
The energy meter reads 65 kWh
